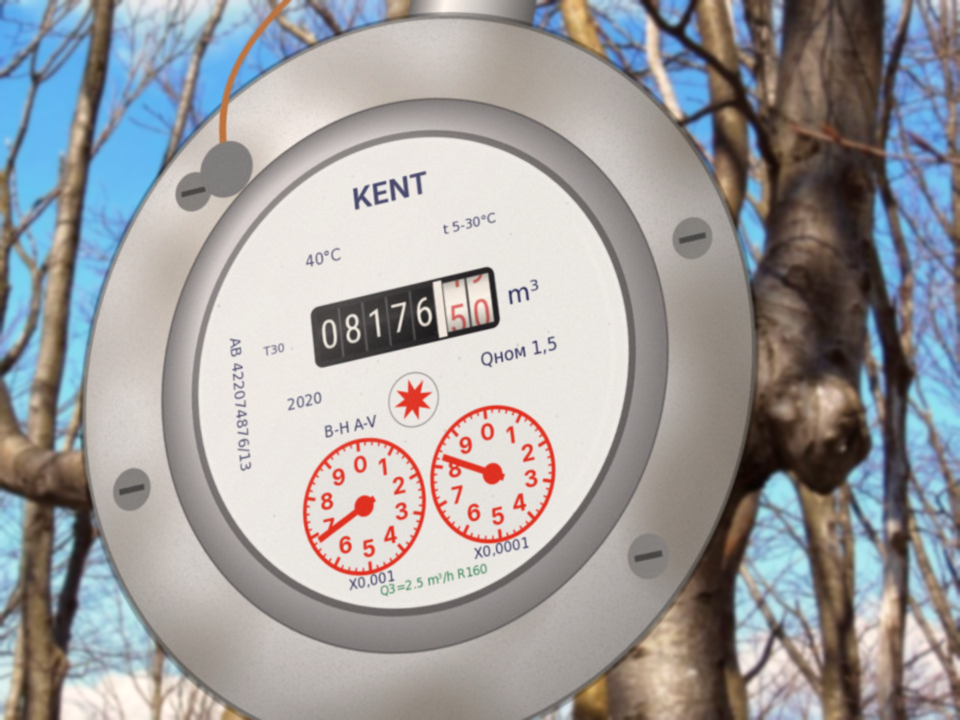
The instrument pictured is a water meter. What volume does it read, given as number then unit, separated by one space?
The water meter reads 8176.4968 m³
